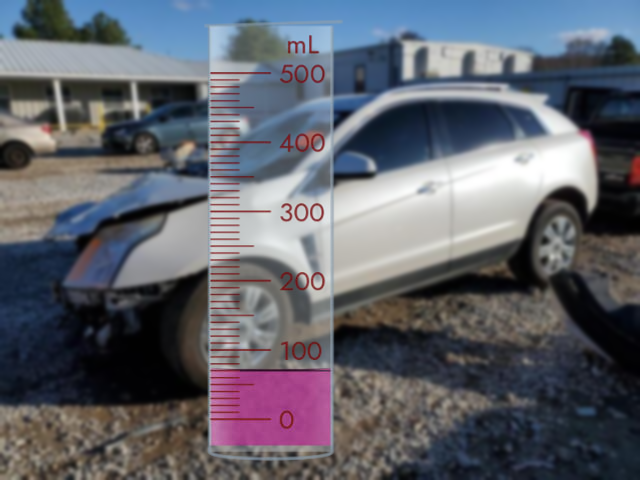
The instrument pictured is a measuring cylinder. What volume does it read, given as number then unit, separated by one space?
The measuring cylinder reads 70 mL
